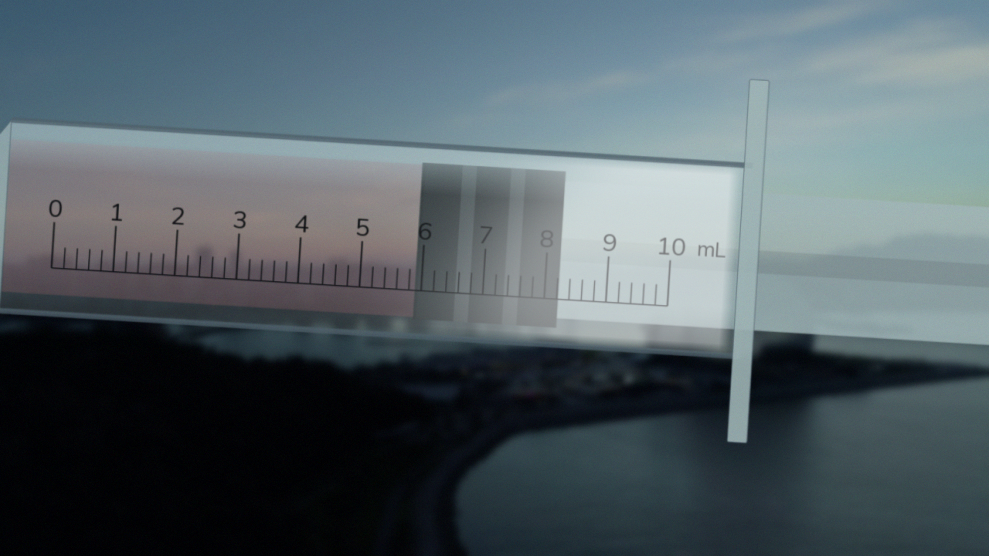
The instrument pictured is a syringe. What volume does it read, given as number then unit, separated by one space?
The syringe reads 5.9 mL
